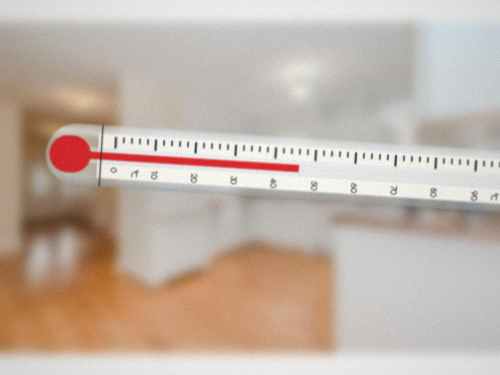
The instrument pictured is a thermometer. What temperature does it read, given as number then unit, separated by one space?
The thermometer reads 46 °C
